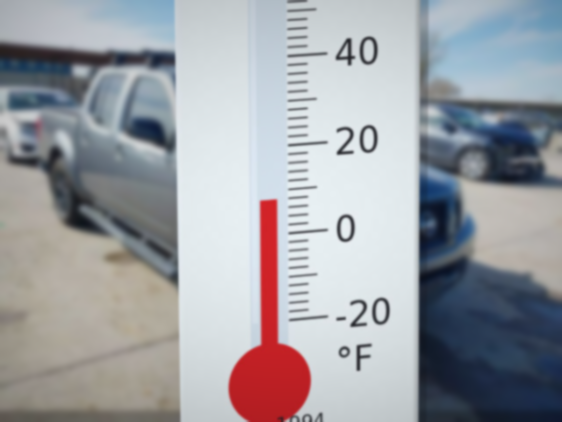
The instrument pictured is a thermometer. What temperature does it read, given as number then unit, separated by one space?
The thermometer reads 8 °F
